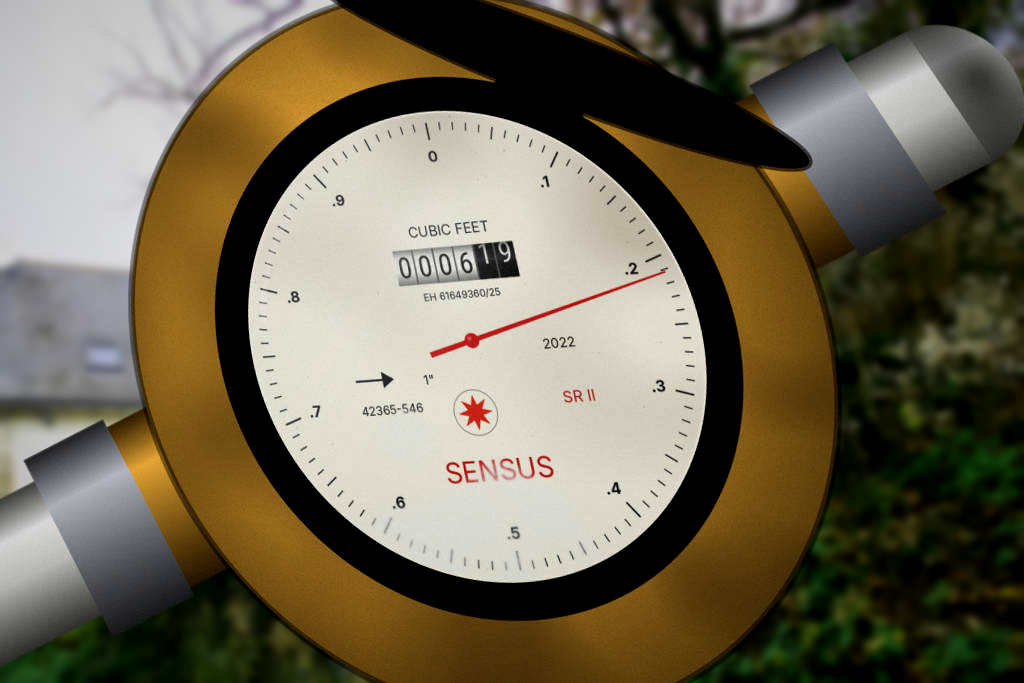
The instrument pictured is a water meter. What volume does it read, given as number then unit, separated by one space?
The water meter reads 619.21 ft³
